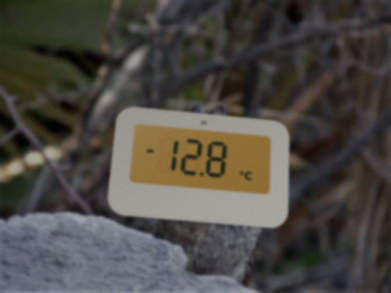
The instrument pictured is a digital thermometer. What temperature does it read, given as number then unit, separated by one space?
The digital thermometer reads -12.8 °C
